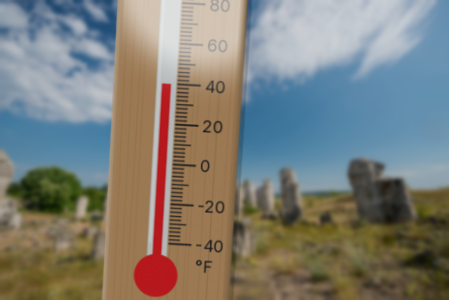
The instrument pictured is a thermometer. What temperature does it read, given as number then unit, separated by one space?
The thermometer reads 40 °F
